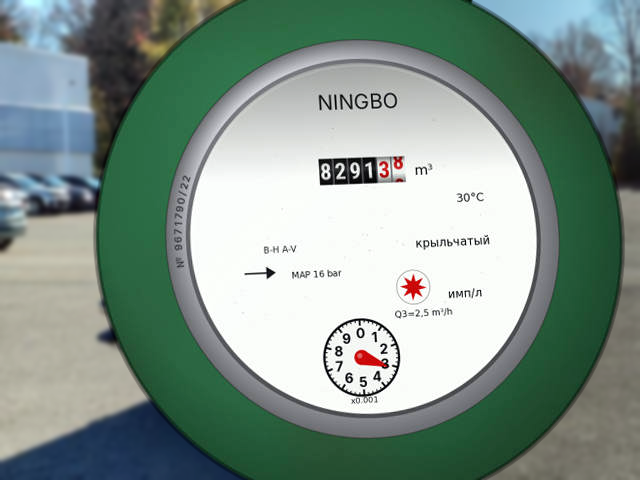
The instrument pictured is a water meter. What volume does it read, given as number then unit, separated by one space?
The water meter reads 8291.383 m³
